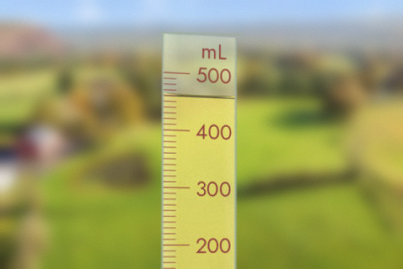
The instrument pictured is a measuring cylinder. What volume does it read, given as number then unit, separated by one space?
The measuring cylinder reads 460 mL
